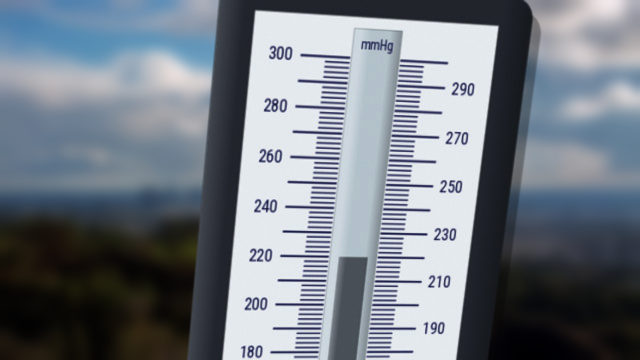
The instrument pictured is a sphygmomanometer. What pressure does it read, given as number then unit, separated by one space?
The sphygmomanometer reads 220 mmHg
